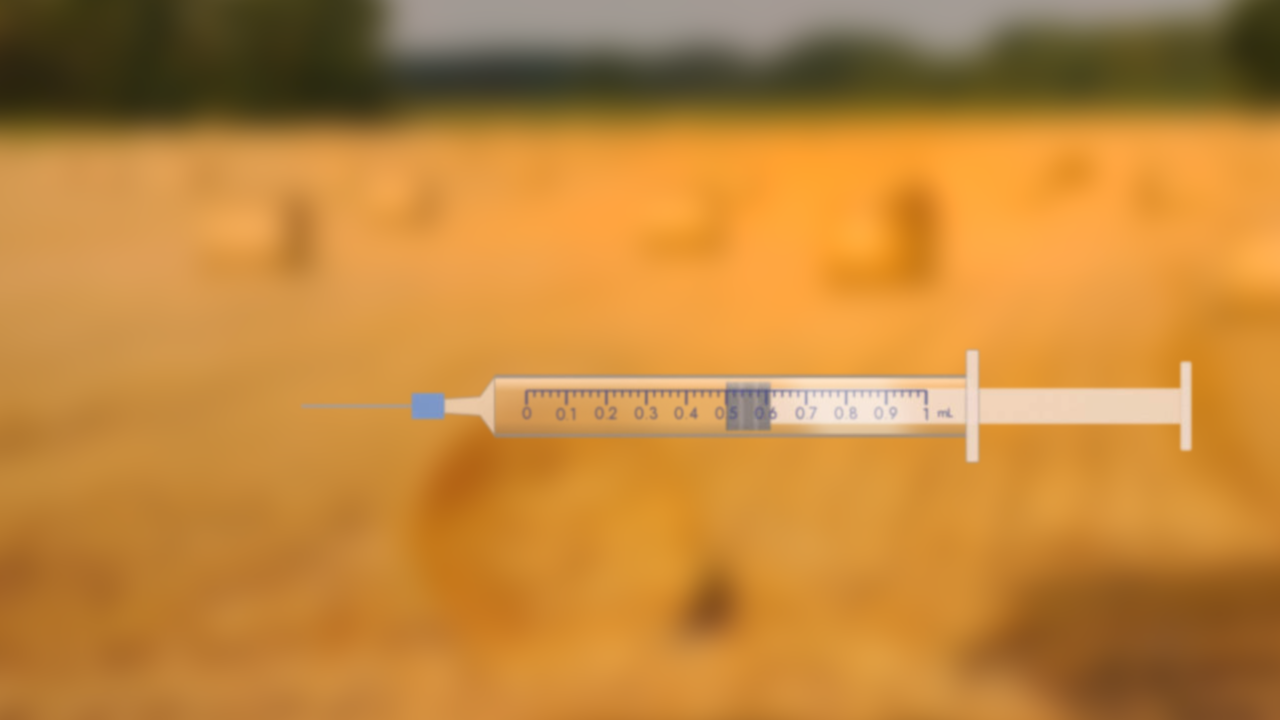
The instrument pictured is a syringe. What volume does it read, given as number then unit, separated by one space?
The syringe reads 0.5 mL
